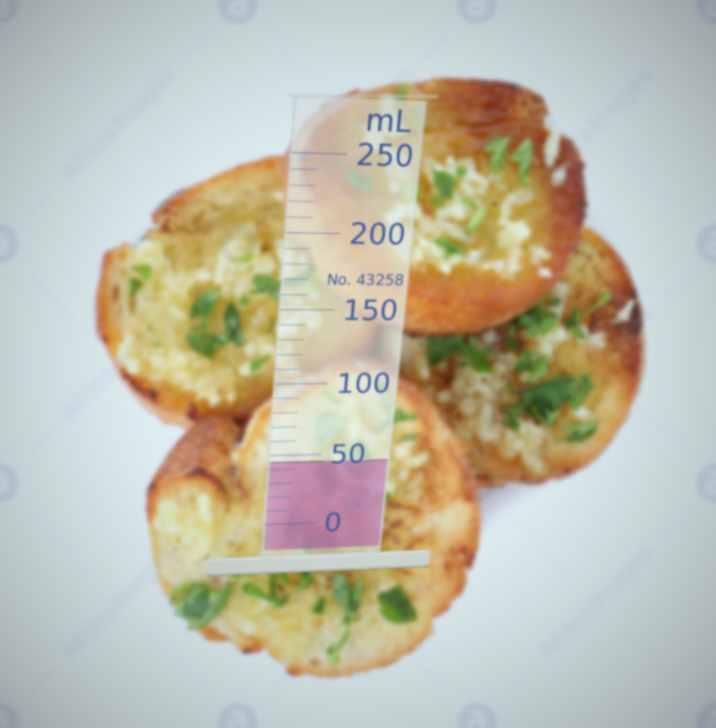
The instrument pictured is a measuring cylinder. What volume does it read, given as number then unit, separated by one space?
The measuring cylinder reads 45 mL
